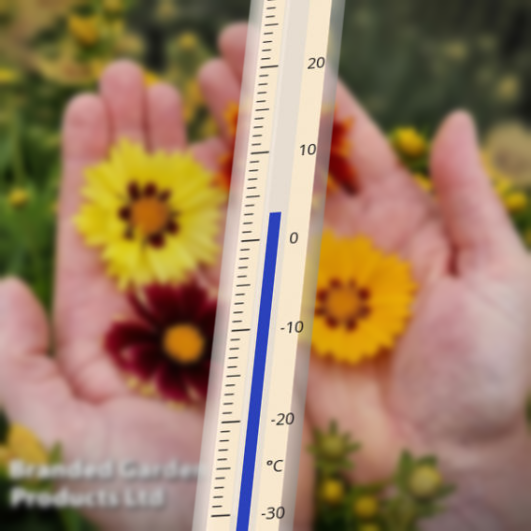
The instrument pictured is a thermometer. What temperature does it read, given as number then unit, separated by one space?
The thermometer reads 3 °C
